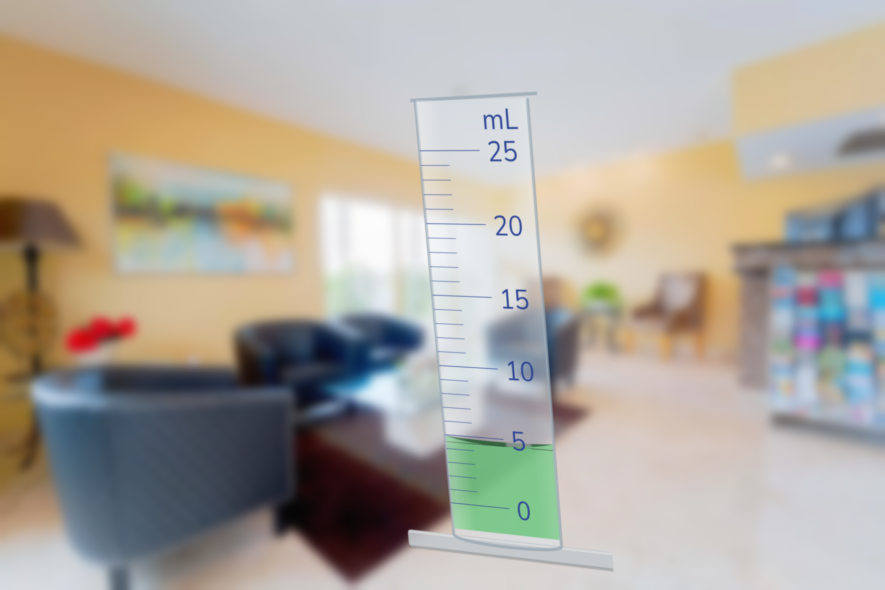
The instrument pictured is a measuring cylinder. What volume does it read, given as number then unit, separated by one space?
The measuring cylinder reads 4.5 mL
